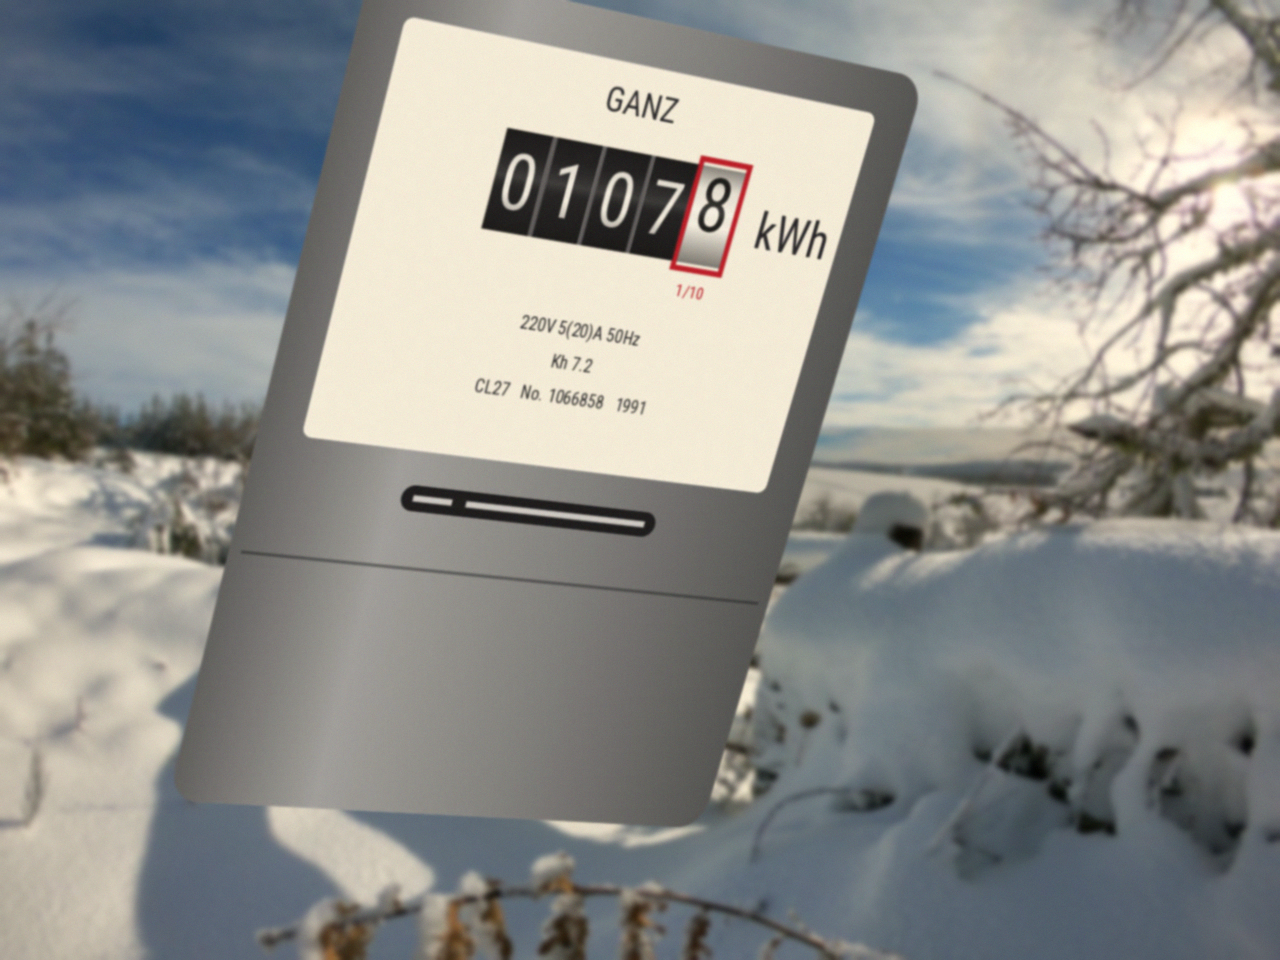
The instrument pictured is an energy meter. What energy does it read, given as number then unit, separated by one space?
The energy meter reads 107.8 kWh
